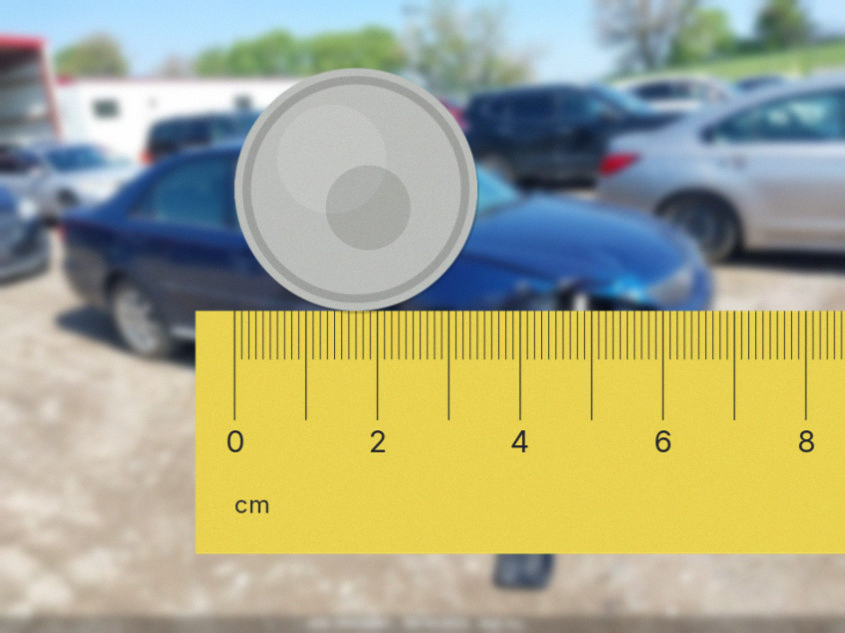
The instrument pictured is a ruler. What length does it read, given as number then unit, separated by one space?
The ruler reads 3.4 cm
